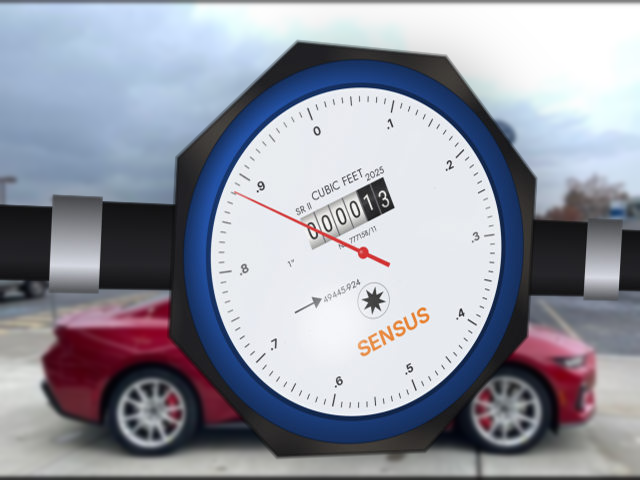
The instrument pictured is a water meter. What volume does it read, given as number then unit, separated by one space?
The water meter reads 12.88 ft³
